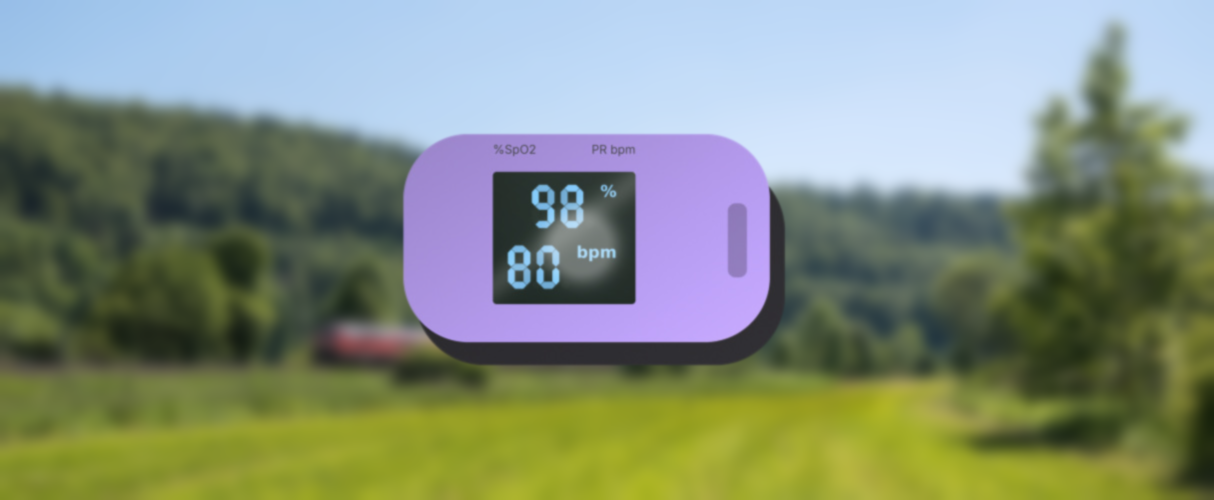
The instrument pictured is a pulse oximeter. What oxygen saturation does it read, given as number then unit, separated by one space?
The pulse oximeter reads 98 %
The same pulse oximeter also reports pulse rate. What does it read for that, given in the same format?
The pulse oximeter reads 80 bpm
